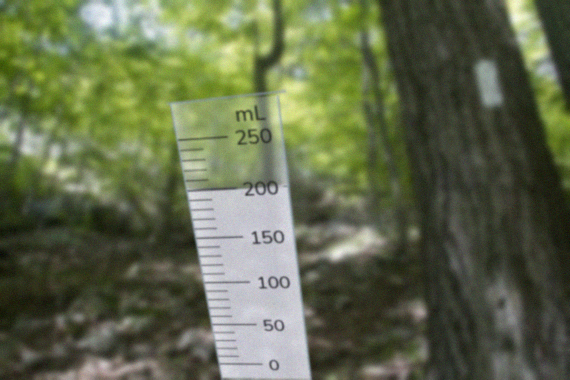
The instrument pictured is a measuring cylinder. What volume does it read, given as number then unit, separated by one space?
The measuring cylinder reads 200 mL
